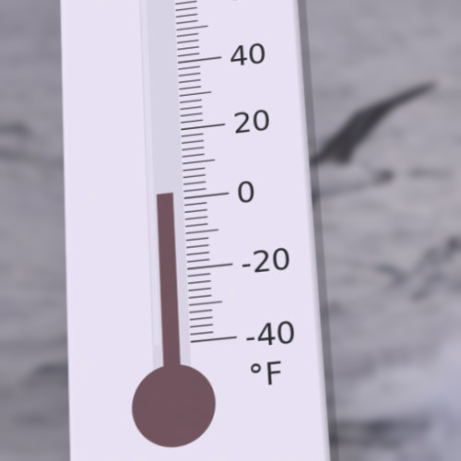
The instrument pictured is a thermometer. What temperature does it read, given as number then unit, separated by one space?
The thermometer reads 2 °F
